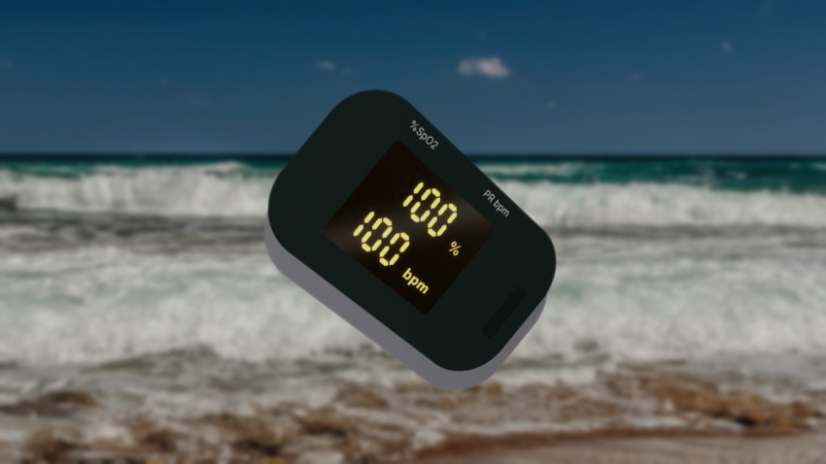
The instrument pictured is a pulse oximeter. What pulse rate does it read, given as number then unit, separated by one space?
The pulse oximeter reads 100 bpm
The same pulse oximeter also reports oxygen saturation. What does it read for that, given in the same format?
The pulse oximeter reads 100 %
